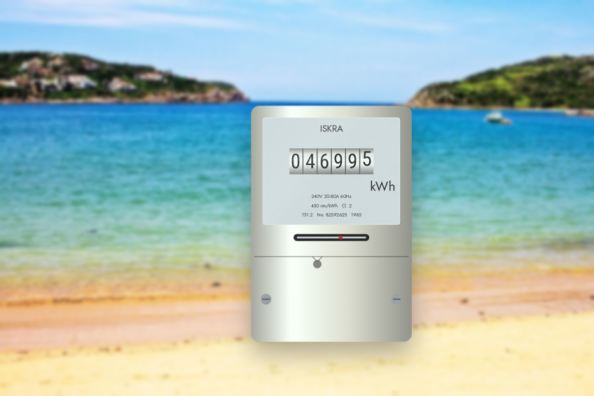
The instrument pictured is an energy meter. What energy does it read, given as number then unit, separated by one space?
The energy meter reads 46995 kWh
